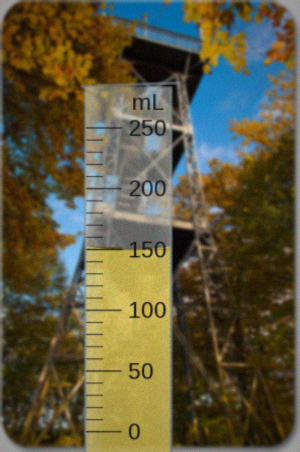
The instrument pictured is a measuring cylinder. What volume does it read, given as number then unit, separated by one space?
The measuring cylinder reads 150 mL
